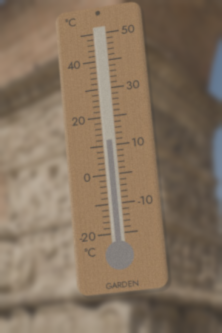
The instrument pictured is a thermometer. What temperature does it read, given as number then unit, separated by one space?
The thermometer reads 12 °C
